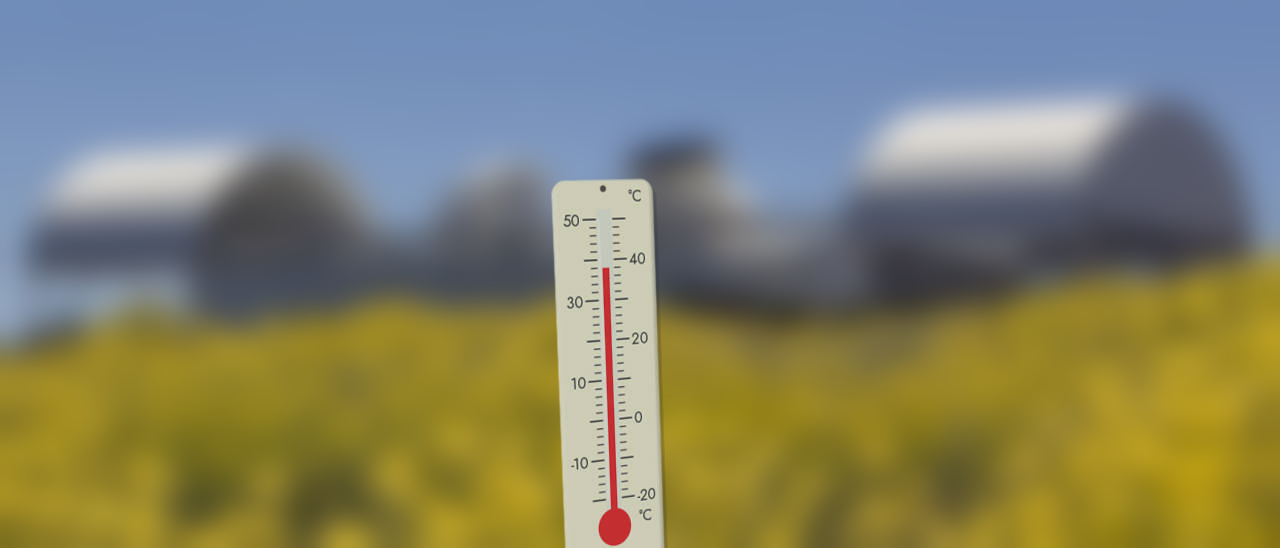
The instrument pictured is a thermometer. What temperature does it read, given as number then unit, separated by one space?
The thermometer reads 38 °C
